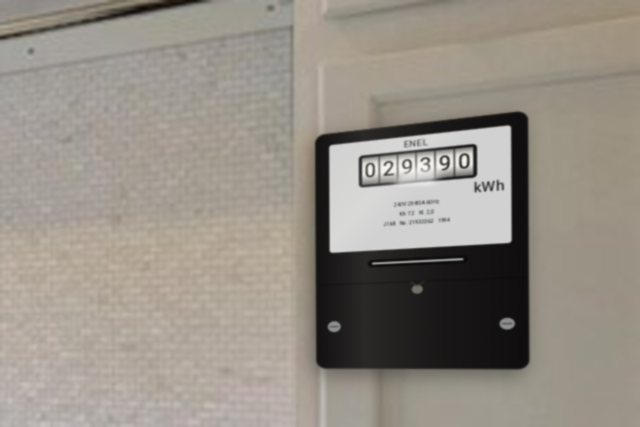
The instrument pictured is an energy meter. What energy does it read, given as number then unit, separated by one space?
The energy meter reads 29390 kWh
